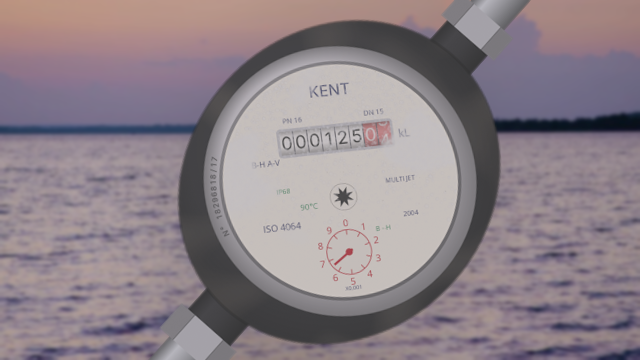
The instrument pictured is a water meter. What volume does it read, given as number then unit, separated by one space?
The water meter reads 125.036 kL
